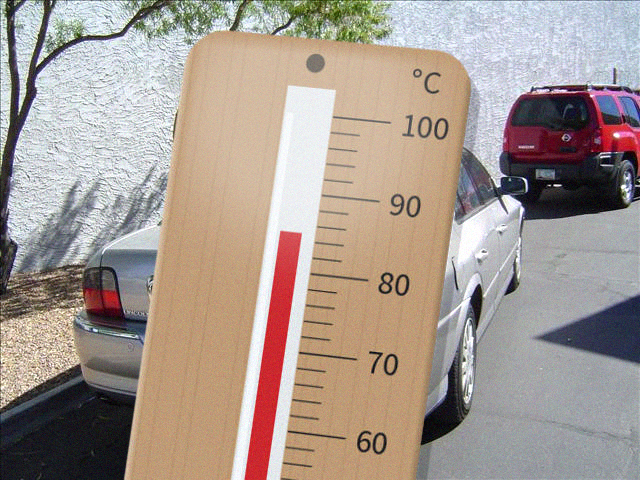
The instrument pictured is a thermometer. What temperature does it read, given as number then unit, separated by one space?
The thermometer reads 85 °C
